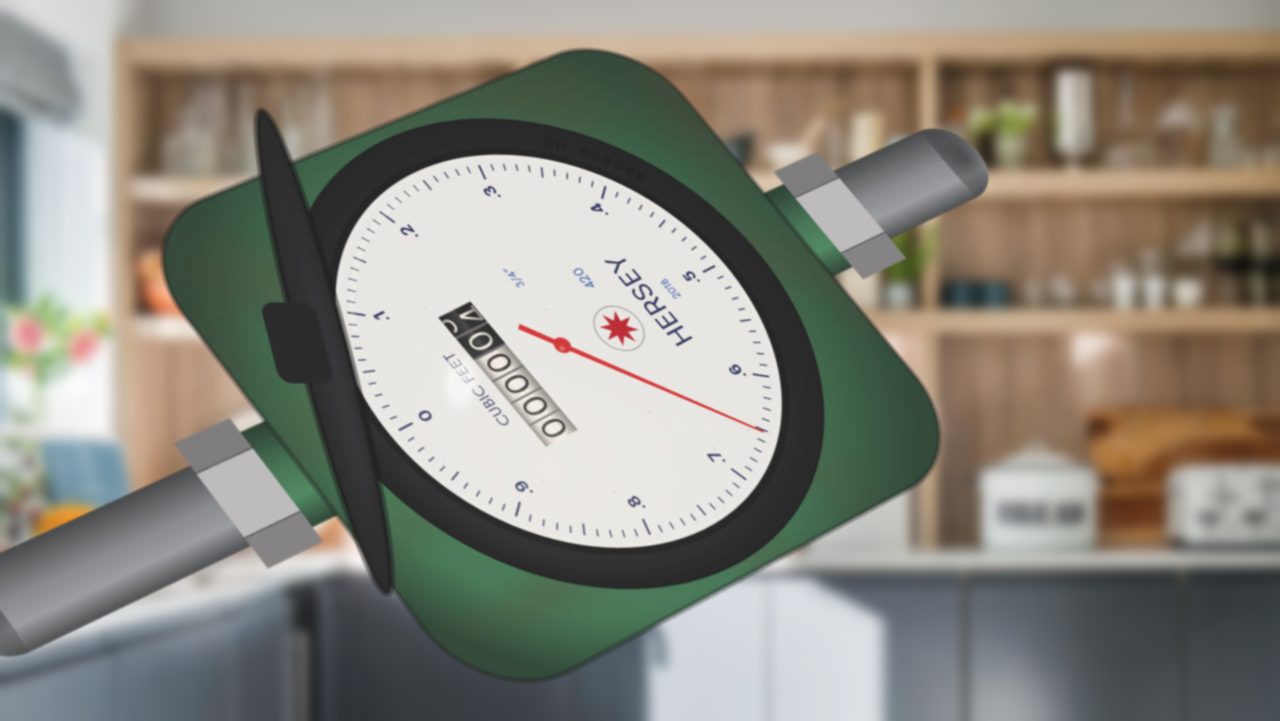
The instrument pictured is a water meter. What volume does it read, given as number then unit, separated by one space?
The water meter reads 3.65 ft³
